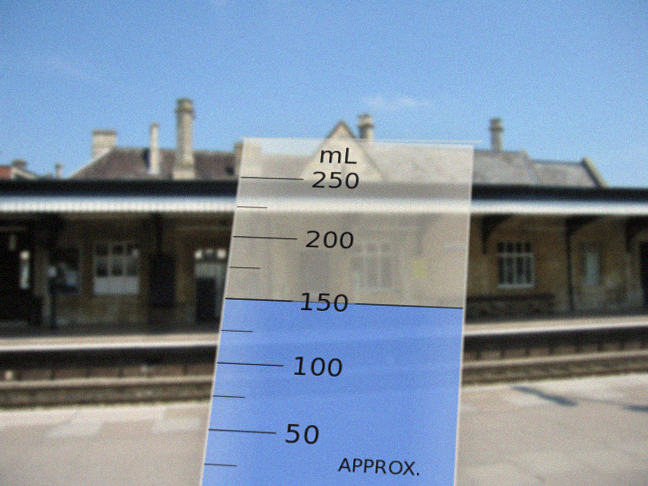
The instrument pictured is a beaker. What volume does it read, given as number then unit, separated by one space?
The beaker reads 150 mL
